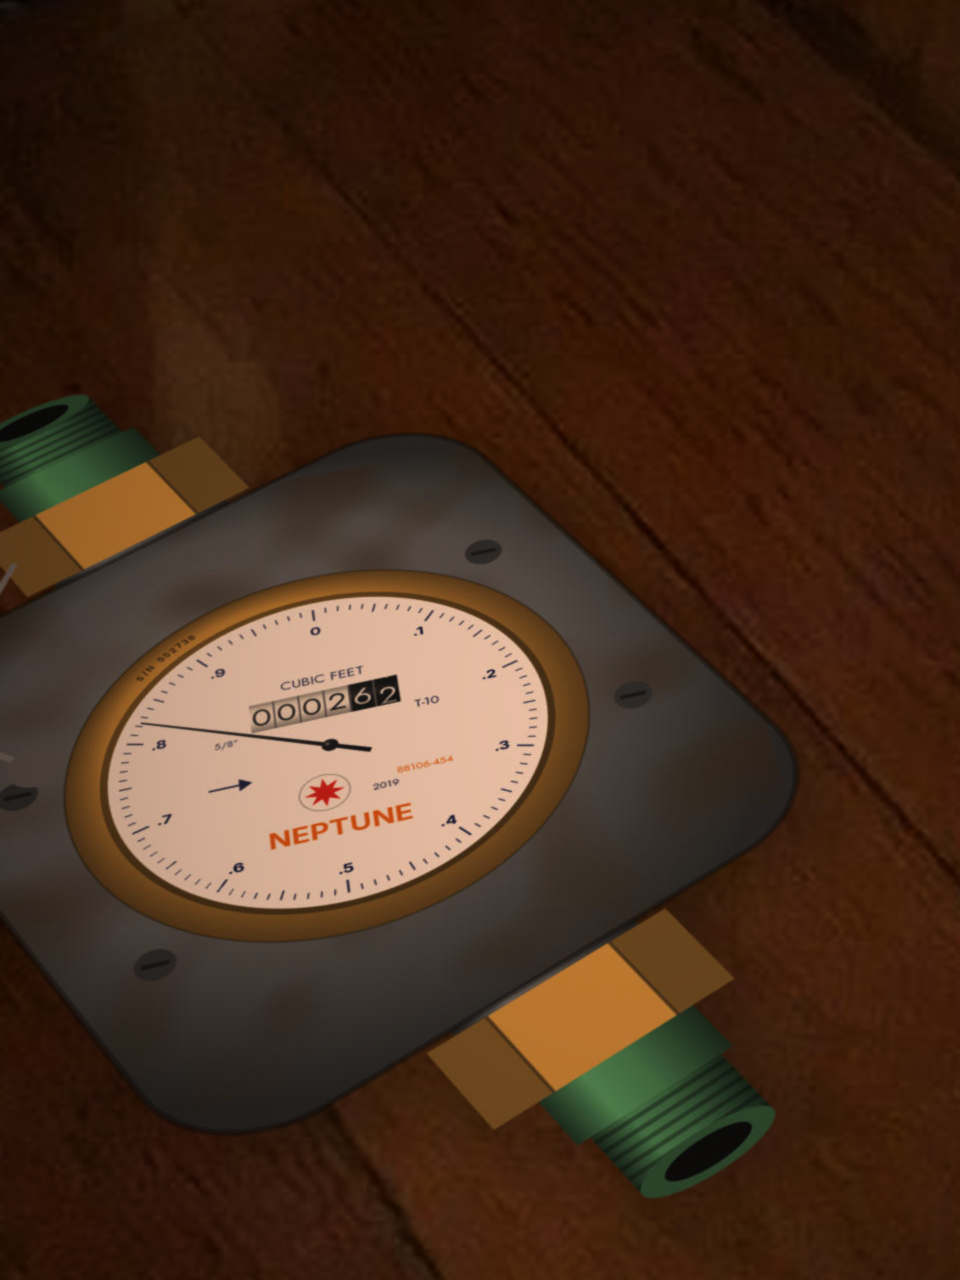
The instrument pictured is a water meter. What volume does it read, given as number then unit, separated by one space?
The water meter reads 261.82 ft³
